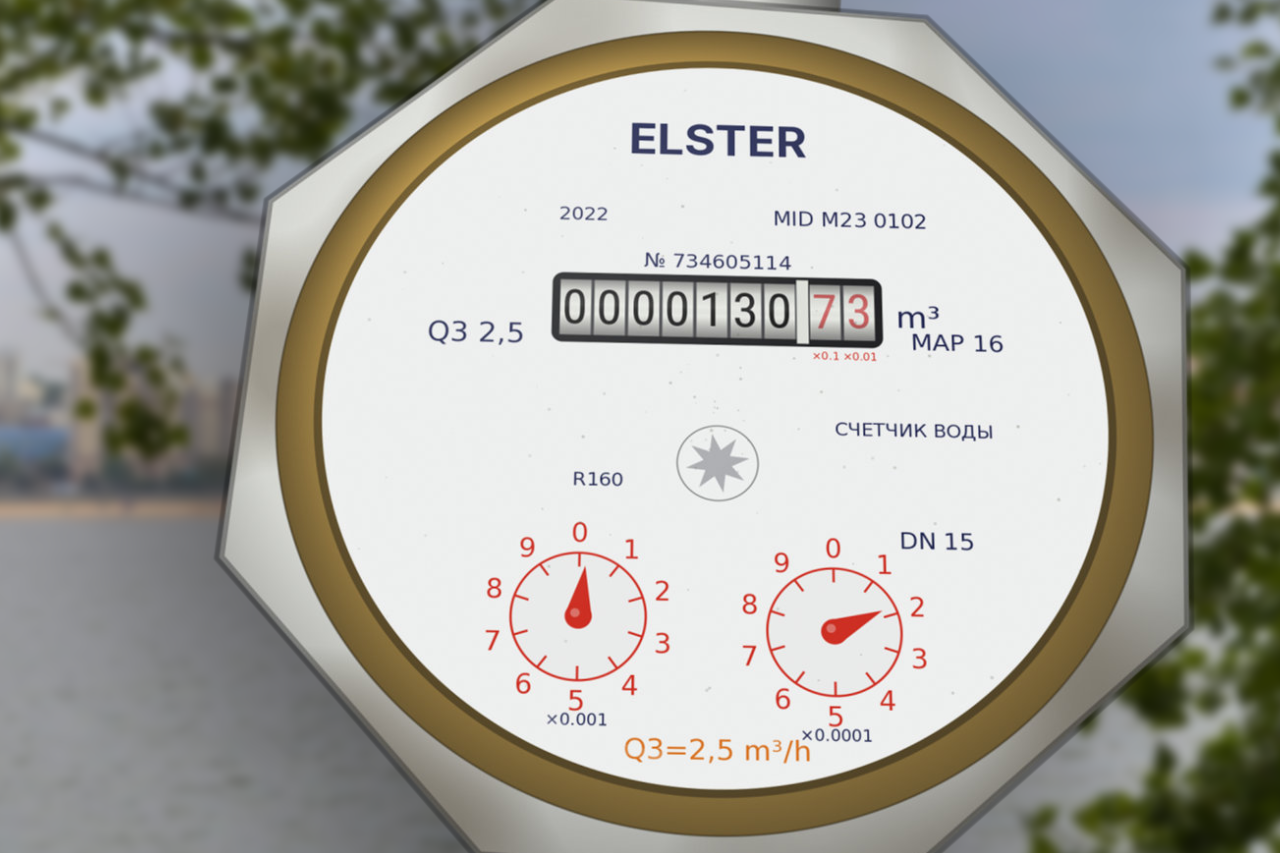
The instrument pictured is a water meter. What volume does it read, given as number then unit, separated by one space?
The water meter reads 130.7301 m³
